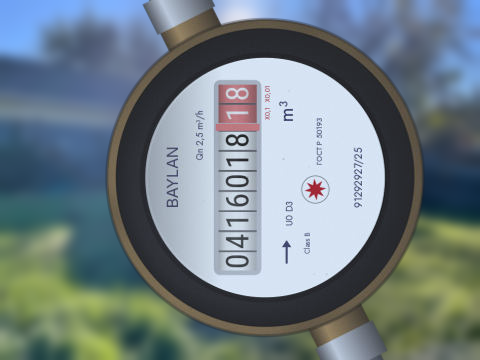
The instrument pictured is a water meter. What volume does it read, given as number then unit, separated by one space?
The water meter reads 416018.18 m³
